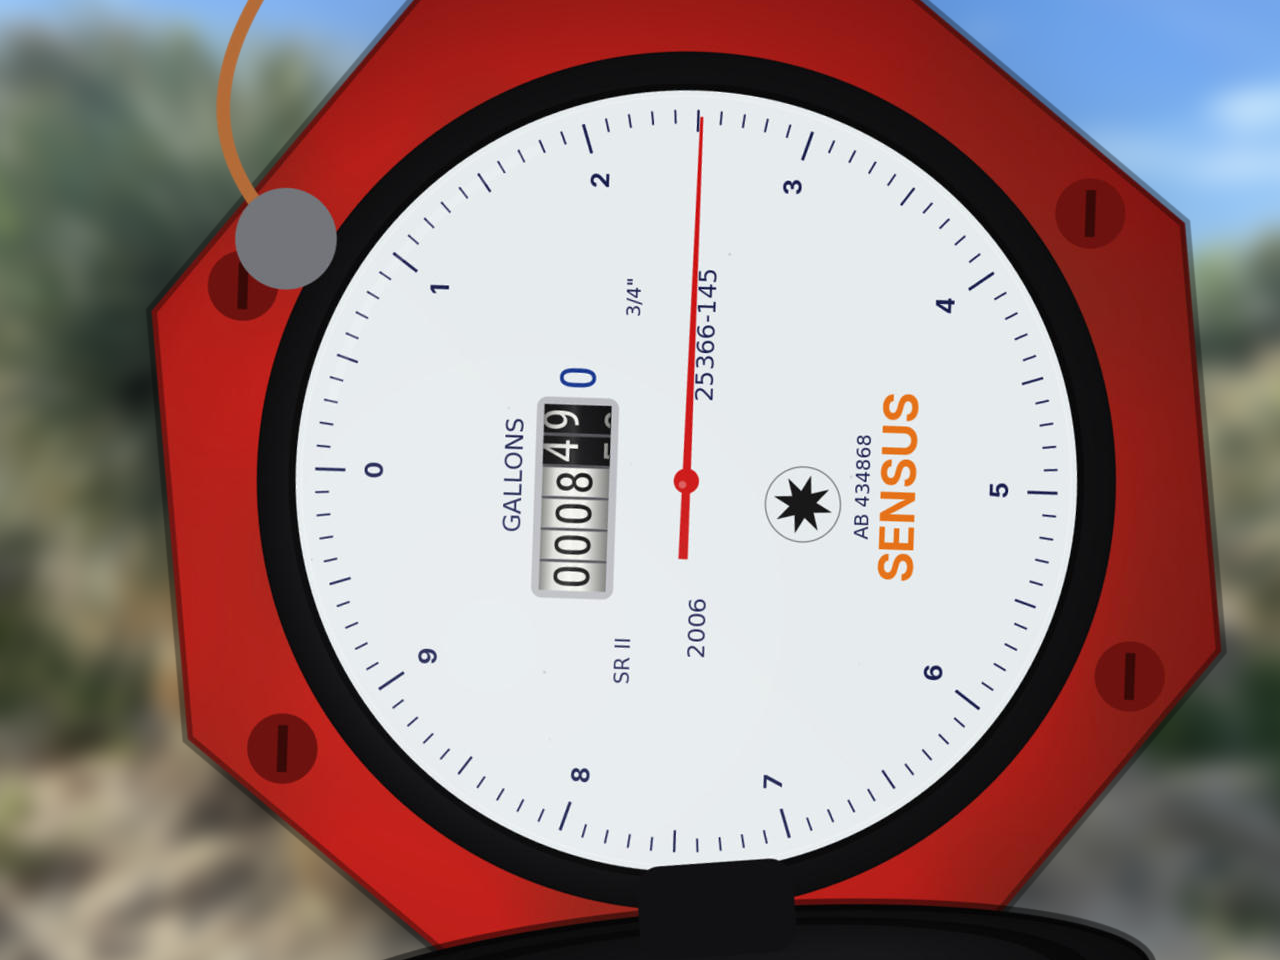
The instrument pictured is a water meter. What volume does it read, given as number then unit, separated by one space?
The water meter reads 8492.5 gal
